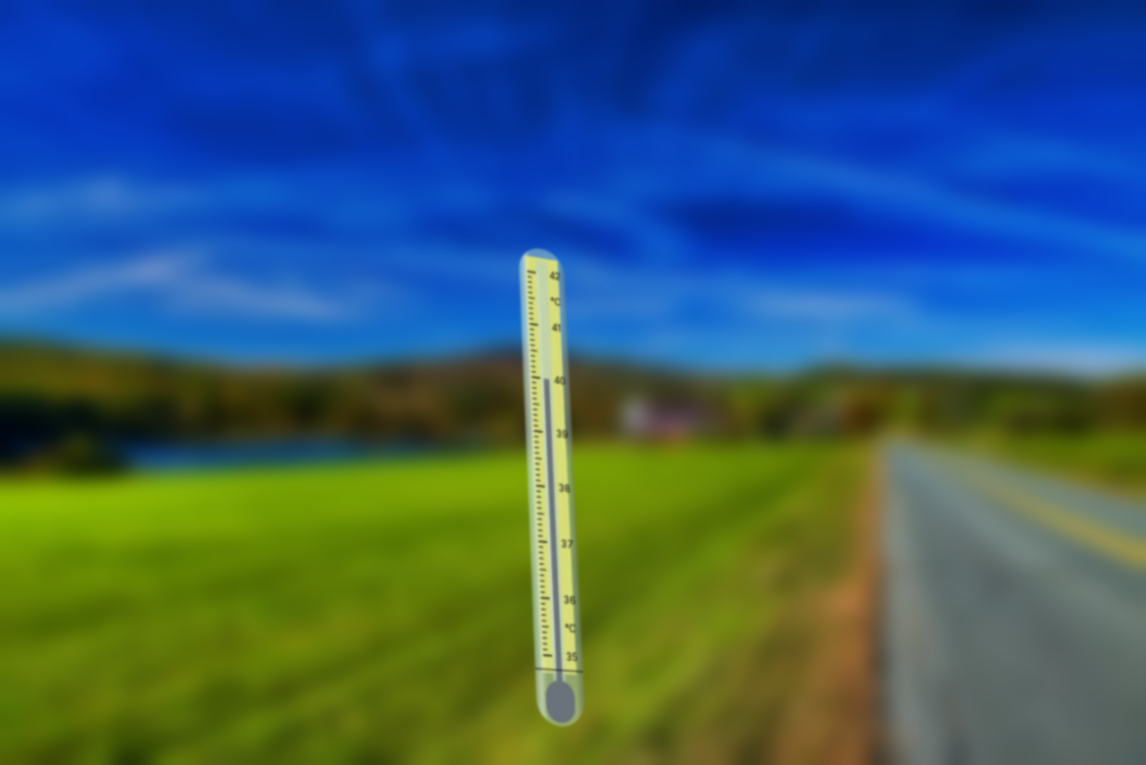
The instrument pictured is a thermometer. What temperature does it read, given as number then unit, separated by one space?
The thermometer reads 40 °C
